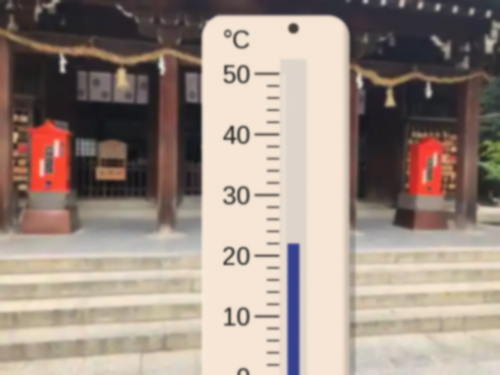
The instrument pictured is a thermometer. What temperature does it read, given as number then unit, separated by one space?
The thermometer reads 22 °C
